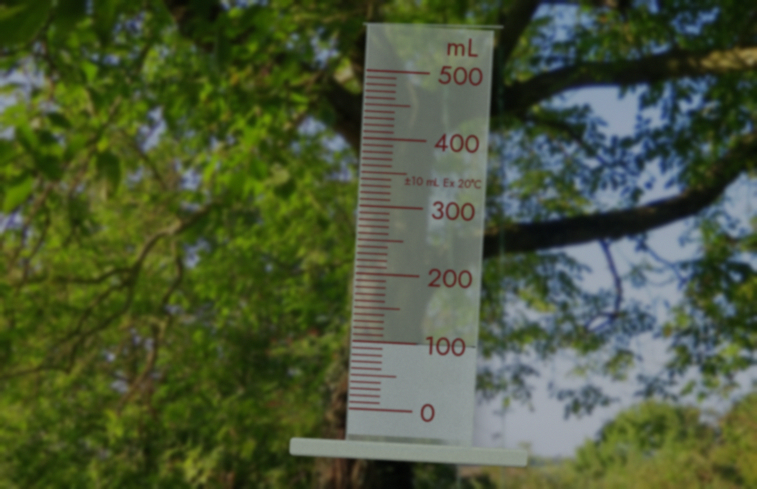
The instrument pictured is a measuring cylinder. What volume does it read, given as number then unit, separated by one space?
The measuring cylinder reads 100 mL
